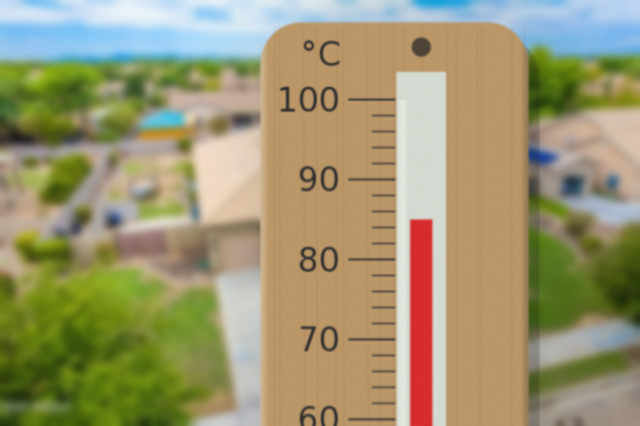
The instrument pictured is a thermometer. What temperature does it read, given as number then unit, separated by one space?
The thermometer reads 85 °C
